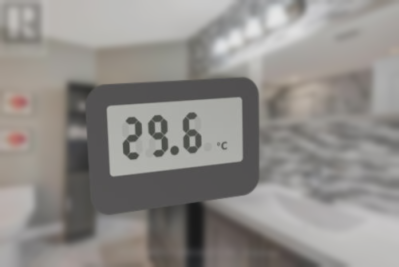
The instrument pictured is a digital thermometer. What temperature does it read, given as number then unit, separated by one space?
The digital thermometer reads 29.6 °C
